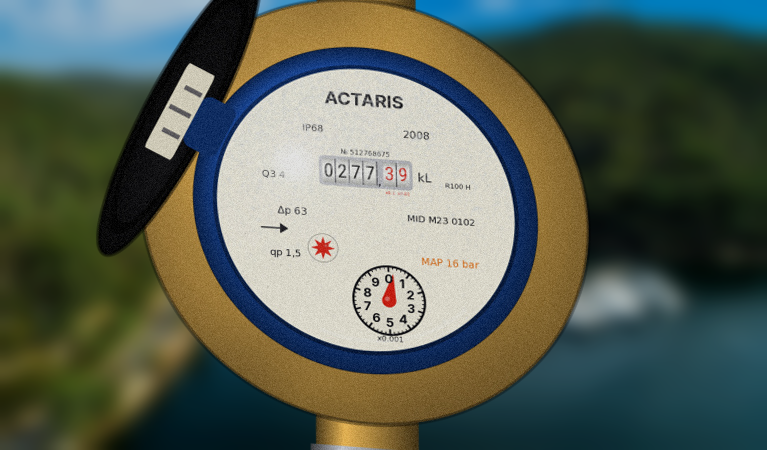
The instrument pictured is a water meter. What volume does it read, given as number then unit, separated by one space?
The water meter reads 277.390 kL
